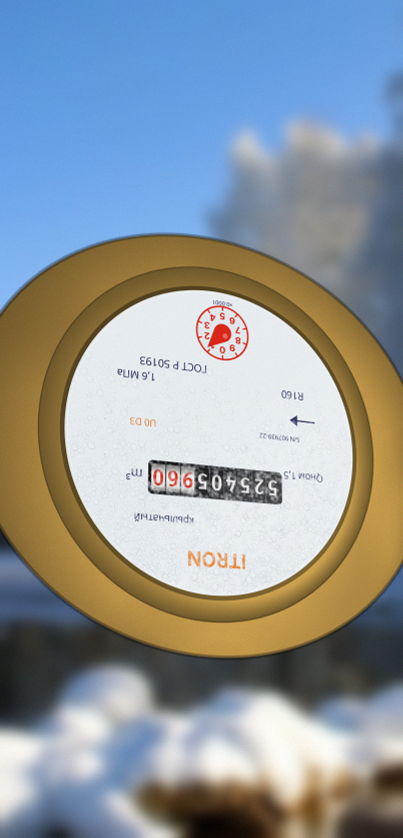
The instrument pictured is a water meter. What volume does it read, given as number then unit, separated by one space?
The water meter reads 525405.9601 m³
